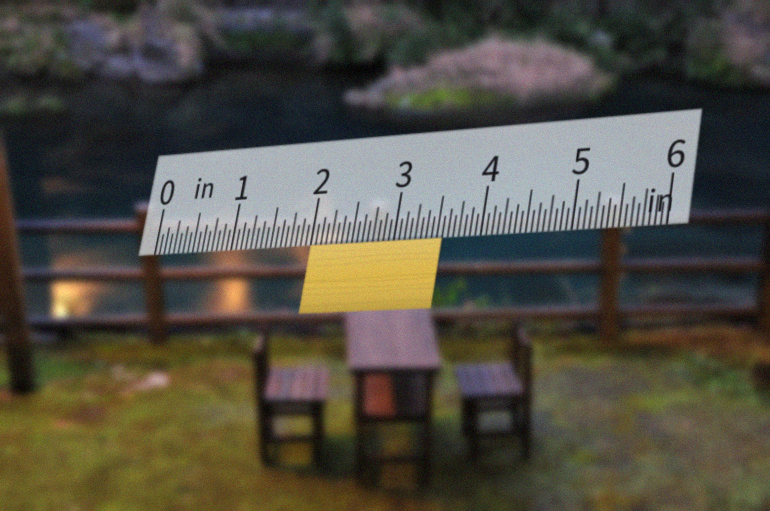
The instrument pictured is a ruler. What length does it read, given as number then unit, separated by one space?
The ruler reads 1.5625 in
